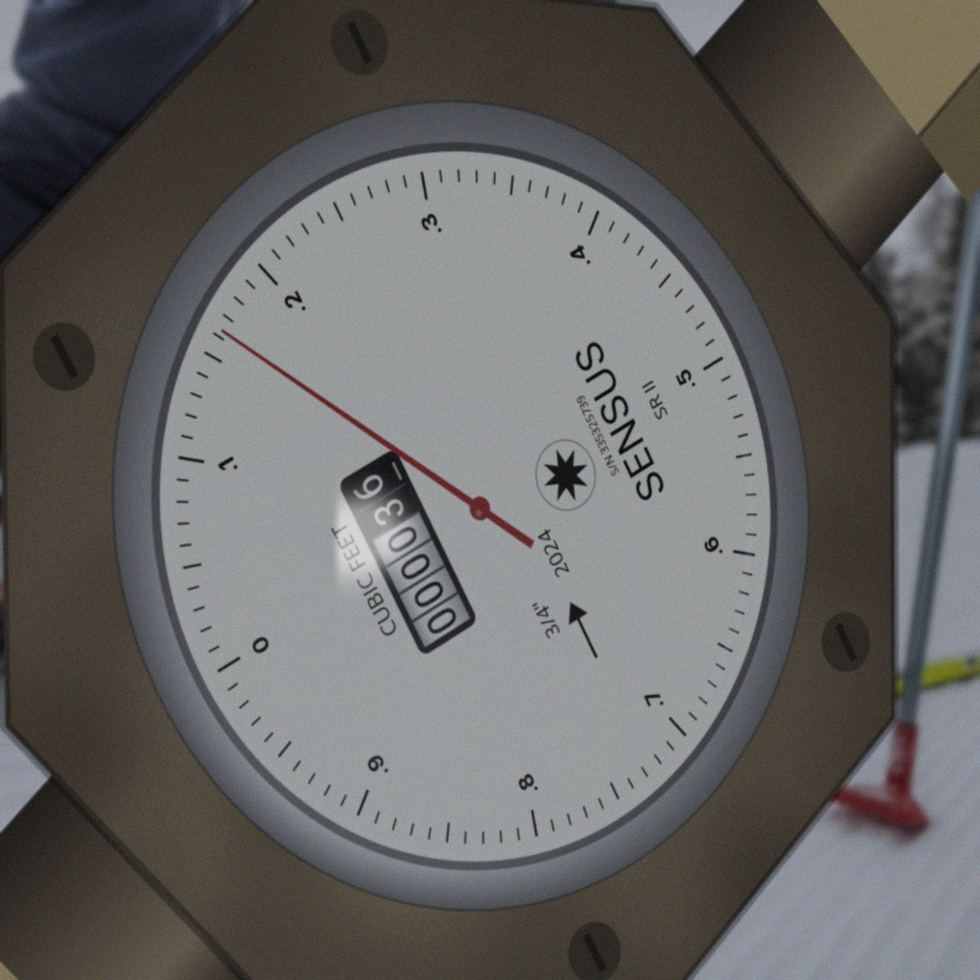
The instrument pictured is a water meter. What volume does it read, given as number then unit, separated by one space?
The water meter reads 36.16 ft³
